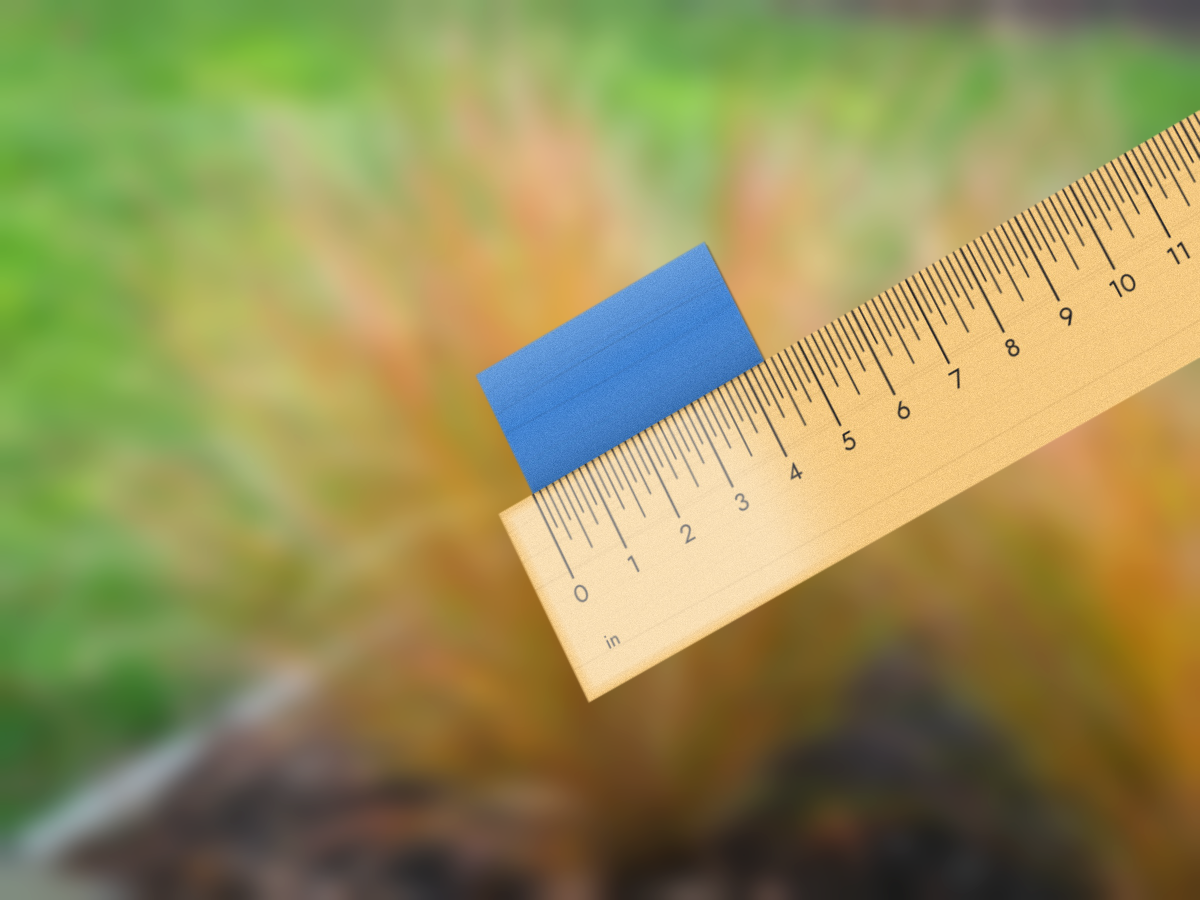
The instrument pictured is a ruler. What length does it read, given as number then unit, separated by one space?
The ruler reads 4.375 in
